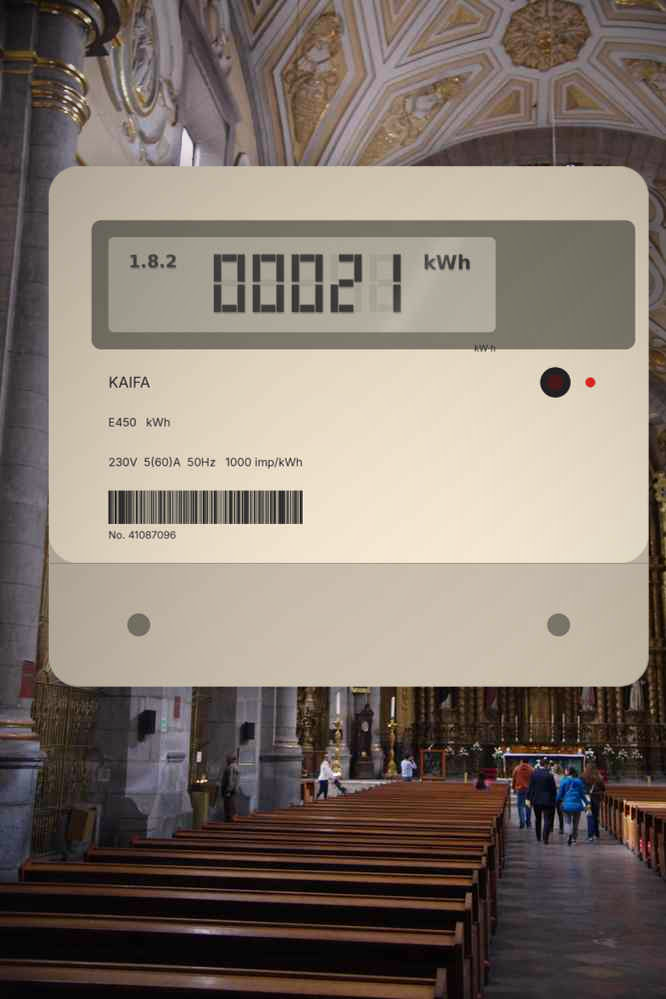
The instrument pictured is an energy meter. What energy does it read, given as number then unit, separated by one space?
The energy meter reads 21 kWh
